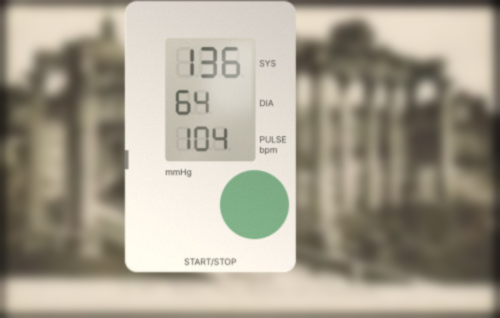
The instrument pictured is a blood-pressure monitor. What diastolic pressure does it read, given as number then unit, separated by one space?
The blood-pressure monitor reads 64 mmHg
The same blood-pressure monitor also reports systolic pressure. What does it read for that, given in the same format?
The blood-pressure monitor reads 136 mmHg
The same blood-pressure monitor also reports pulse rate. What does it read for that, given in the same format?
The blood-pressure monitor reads 104 bpm
